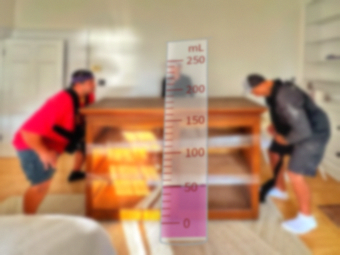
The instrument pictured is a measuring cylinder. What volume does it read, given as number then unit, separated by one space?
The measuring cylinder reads 50 mL
